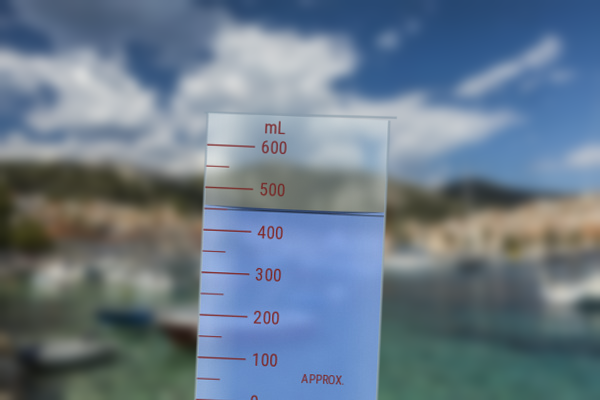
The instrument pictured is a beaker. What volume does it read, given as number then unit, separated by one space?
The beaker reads 450 mL
